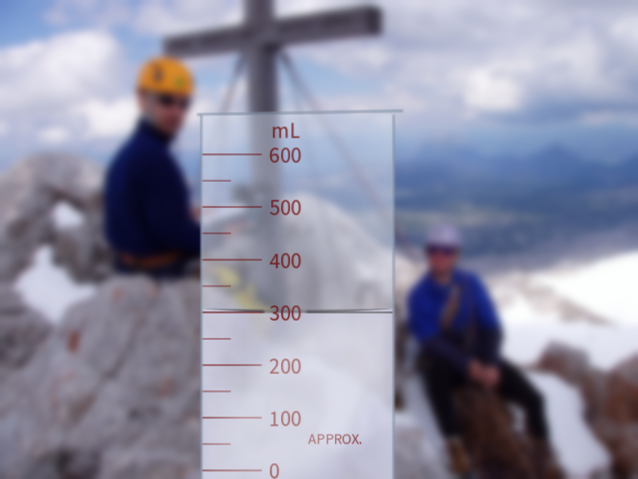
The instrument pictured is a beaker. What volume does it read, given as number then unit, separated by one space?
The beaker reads 300 mL
